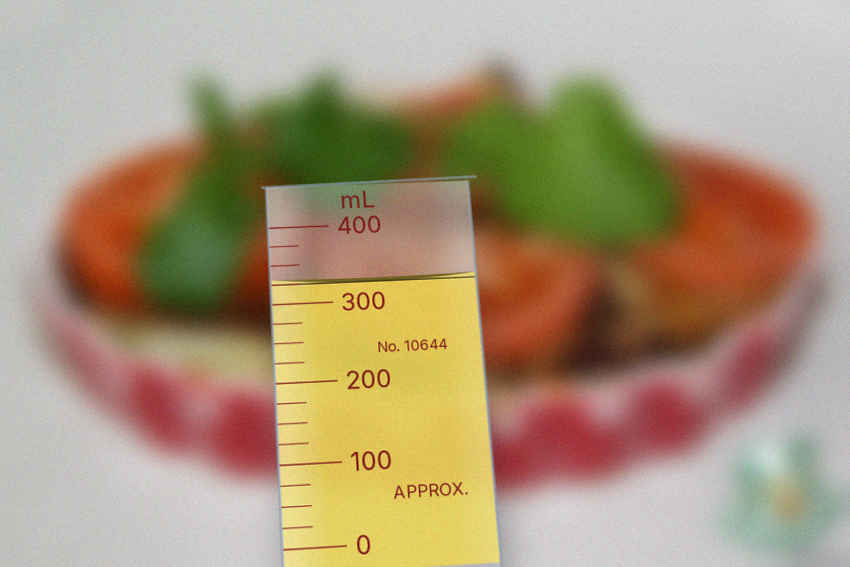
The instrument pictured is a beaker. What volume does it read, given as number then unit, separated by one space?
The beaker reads 325 mL
